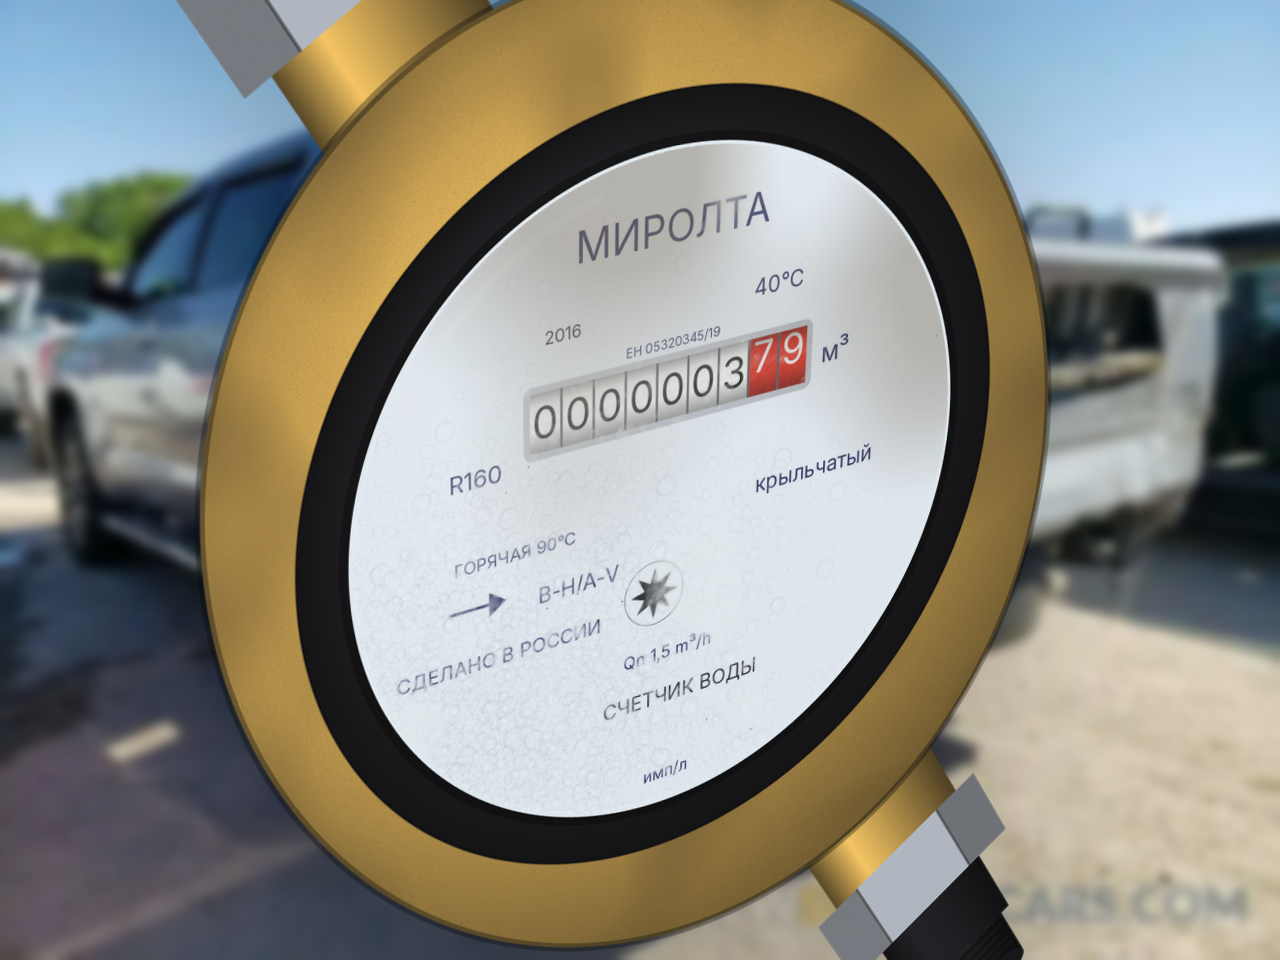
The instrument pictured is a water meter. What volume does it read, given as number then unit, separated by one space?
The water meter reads 3.79 m³
